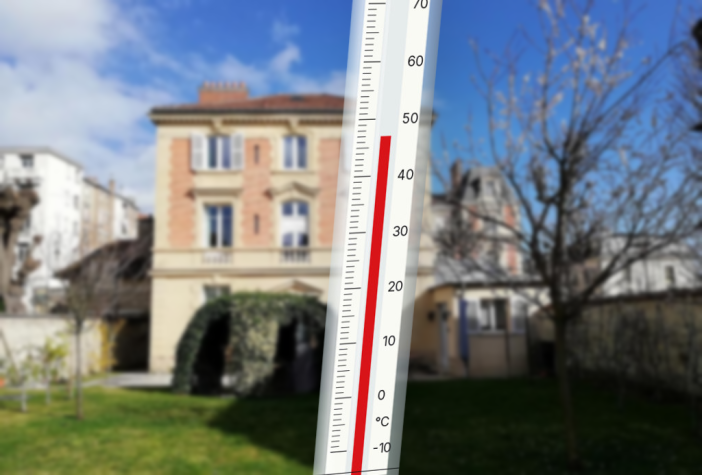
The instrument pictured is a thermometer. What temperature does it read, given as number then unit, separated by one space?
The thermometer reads 47 °C
